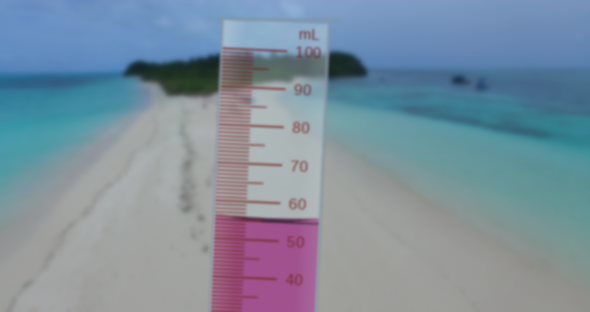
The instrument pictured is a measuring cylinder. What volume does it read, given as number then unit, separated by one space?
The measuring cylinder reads 55 mL
